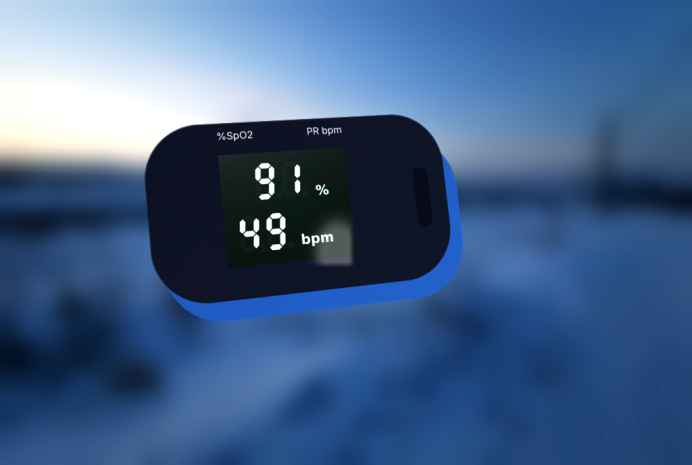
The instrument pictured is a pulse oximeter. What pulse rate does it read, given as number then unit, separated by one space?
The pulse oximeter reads 49 bpm
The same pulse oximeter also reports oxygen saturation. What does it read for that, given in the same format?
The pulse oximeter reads 91 %
